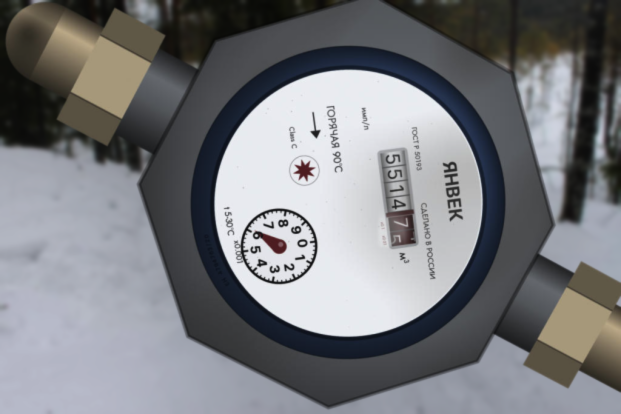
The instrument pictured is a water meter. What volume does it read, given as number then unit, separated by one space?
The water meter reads 5514.746 m³
